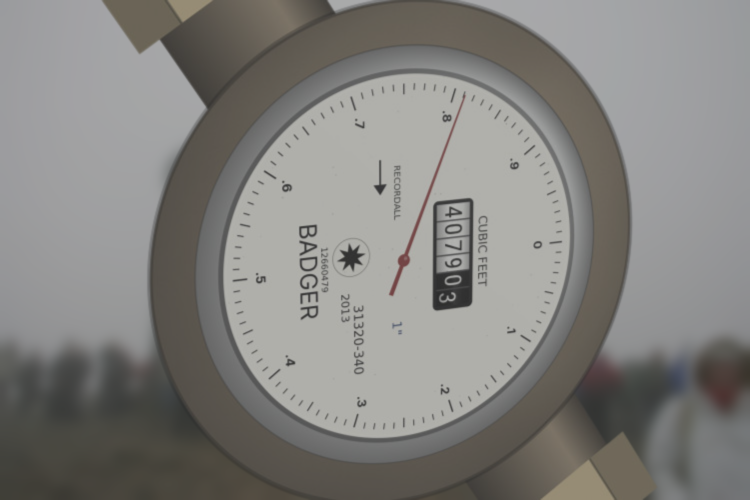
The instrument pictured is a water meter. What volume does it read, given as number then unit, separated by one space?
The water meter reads 407902.81 ft³
